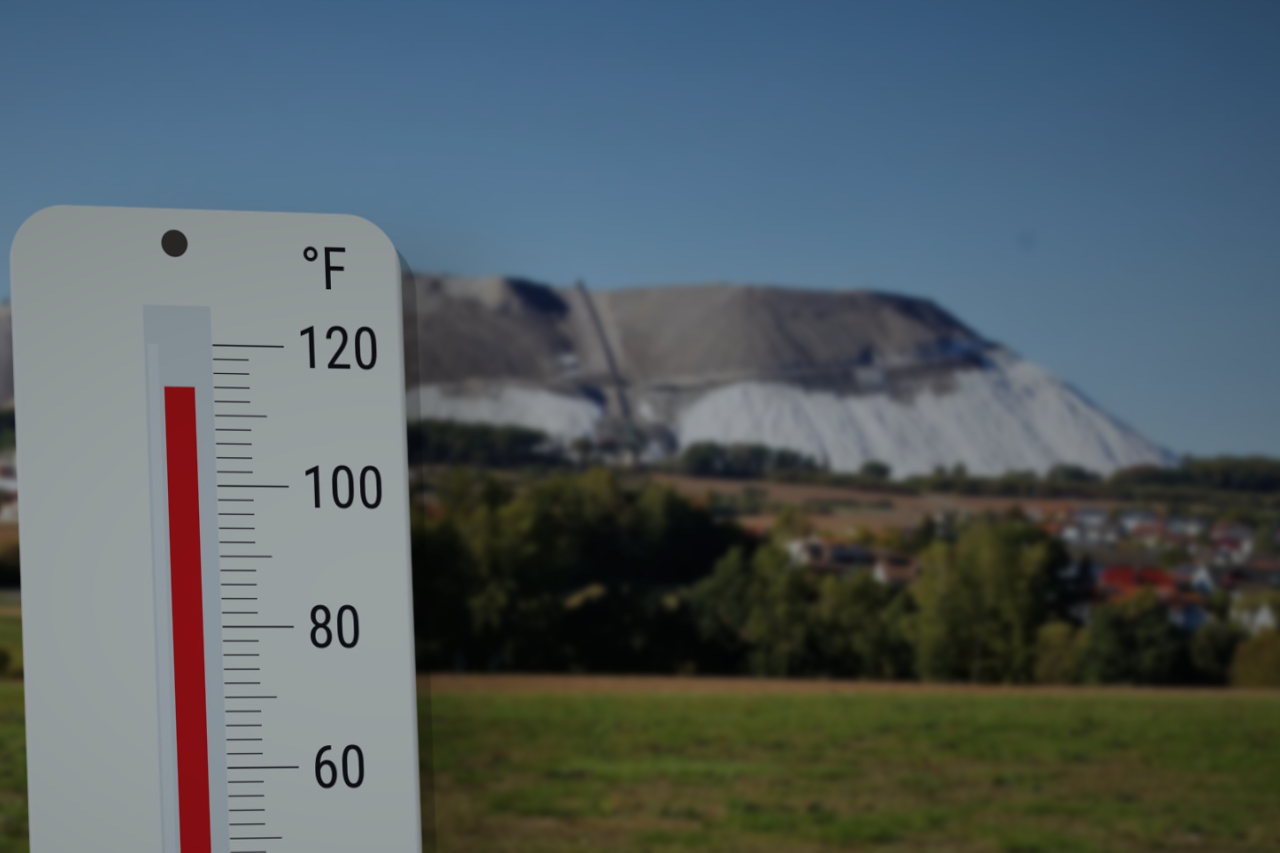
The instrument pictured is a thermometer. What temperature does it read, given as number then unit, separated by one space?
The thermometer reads 114 °F
